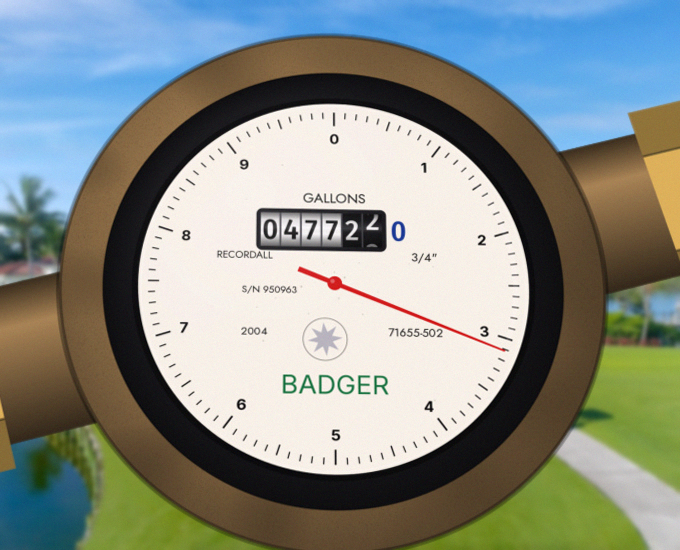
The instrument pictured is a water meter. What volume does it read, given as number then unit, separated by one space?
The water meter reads 477223.1 gal
